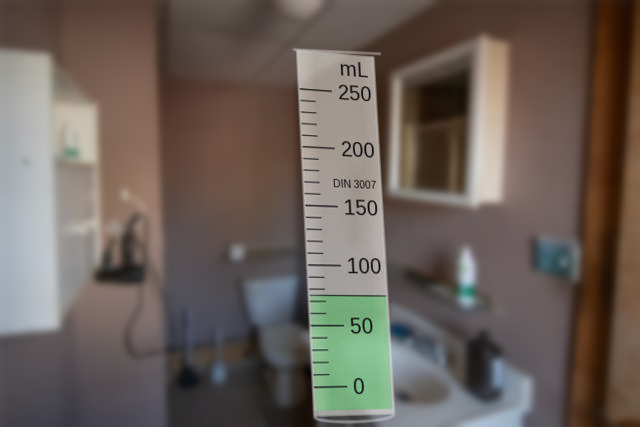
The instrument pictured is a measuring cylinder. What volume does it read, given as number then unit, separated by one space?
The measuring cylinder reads 75 mL
